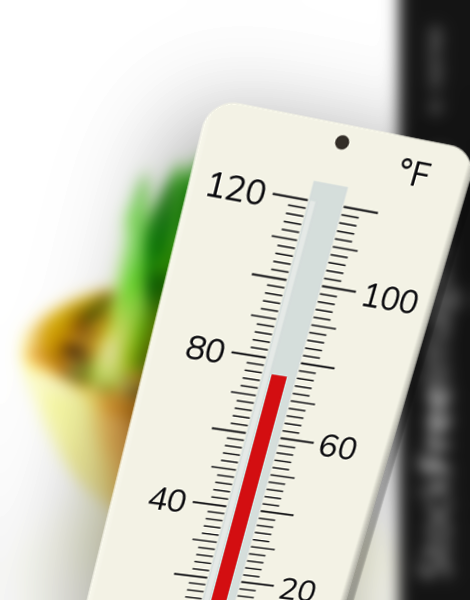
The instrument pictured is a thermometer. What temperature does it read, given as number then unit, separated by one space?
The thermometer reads 76 °F
